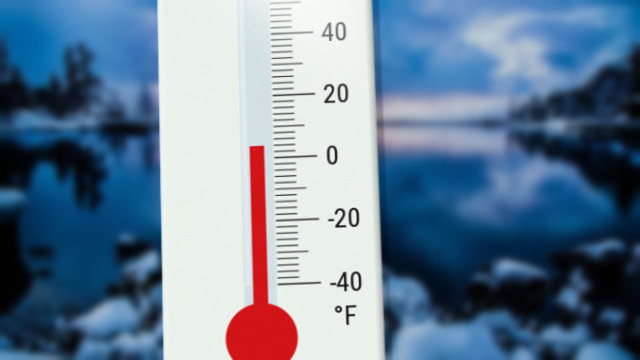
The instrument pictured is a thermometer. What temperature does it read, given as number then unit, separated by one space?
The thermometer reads 4 °F
